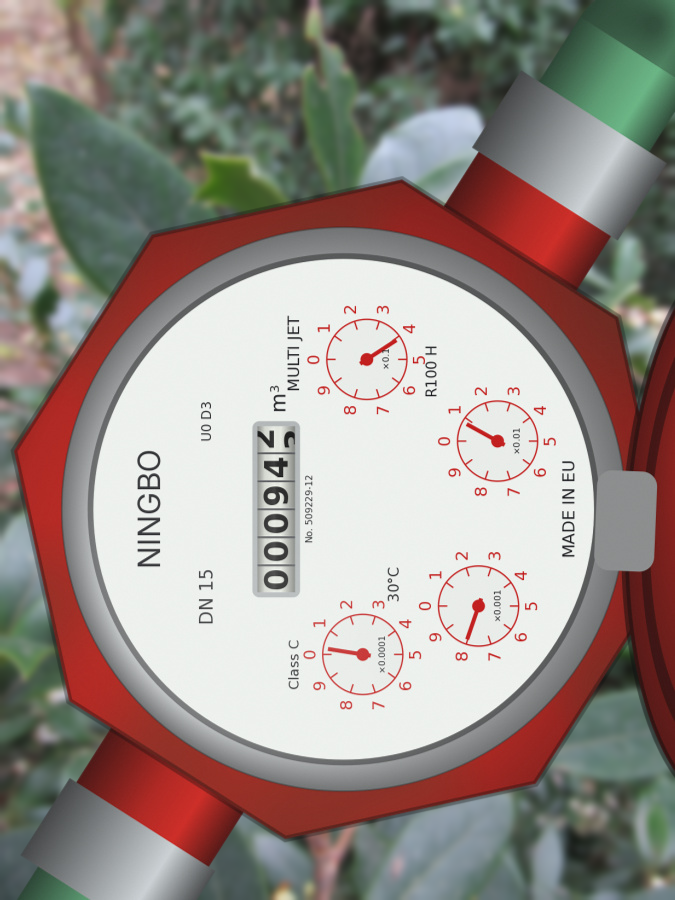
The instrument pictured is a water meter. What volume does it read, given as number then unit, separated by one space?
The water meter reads 942.4080 m³
